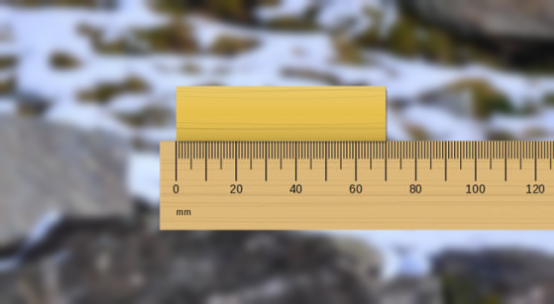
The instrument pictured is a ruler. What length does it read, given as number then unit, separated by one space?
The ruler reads 70 mm
